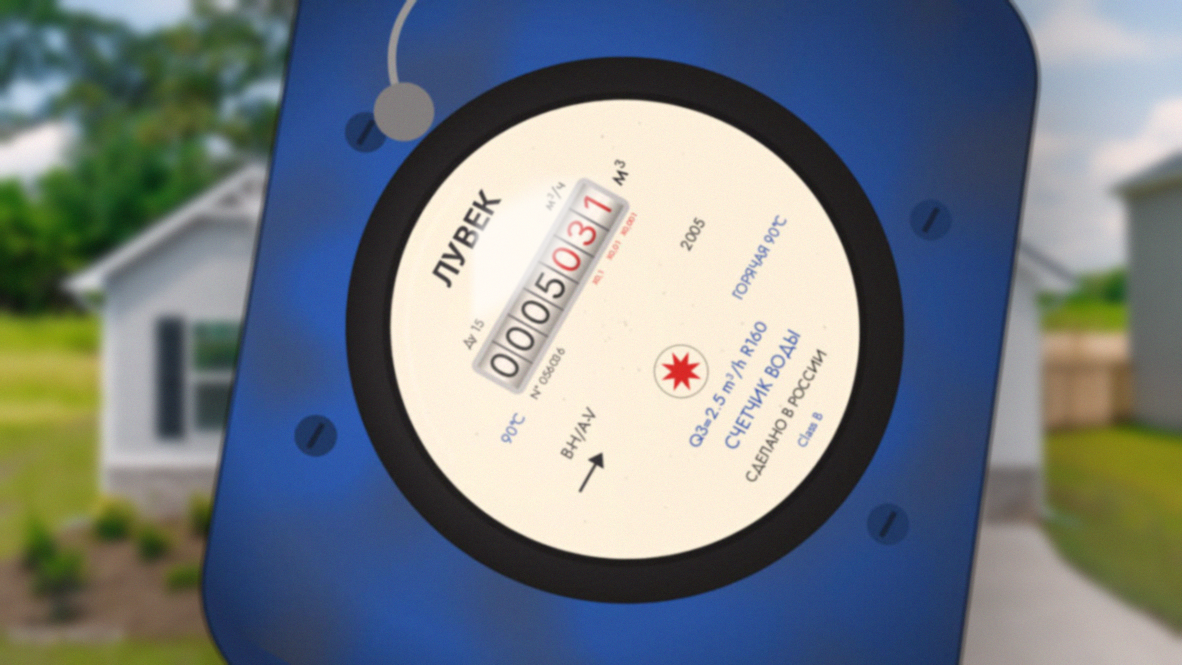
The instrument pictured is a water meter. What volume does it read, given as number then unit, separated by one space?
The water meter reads 5.031 m³
